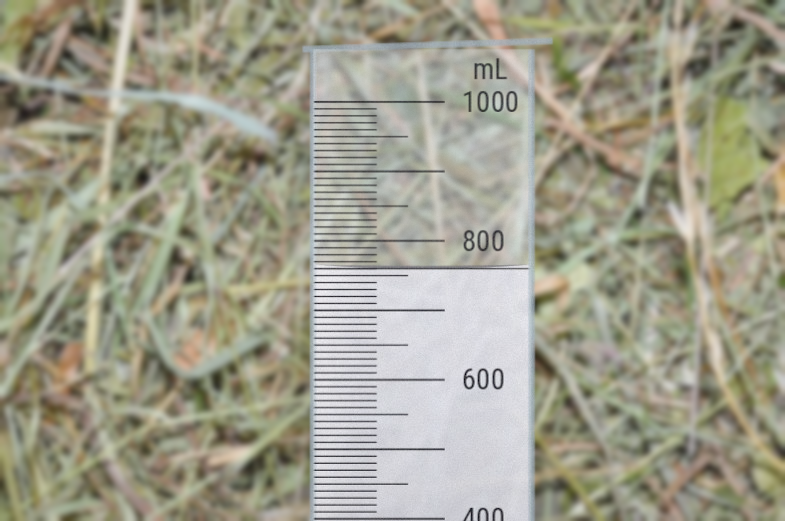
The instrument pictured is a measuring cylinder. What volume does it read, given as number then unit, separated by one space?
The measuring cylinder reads 760 mL
